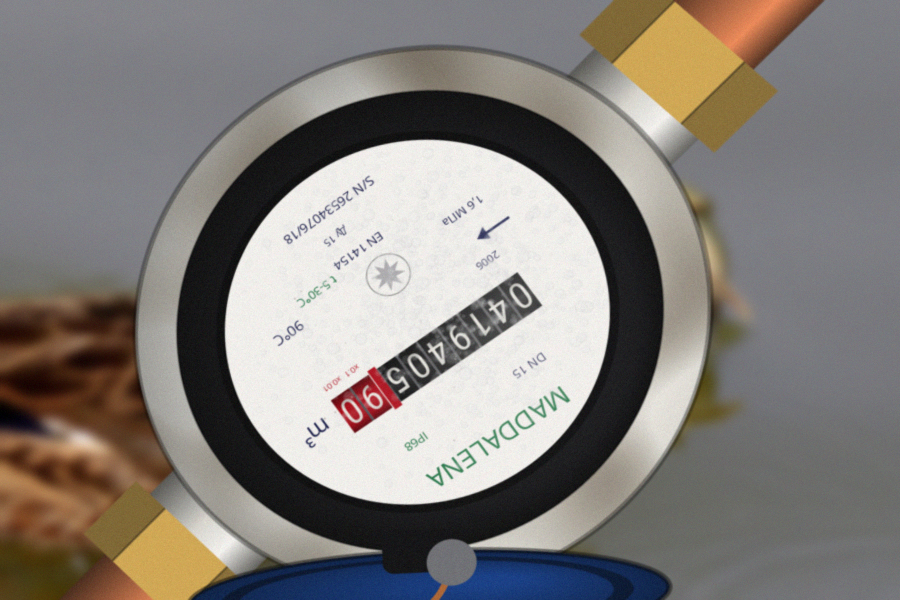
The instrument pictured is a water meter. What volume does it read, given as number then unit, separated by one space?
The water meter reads 419405.90 m³
